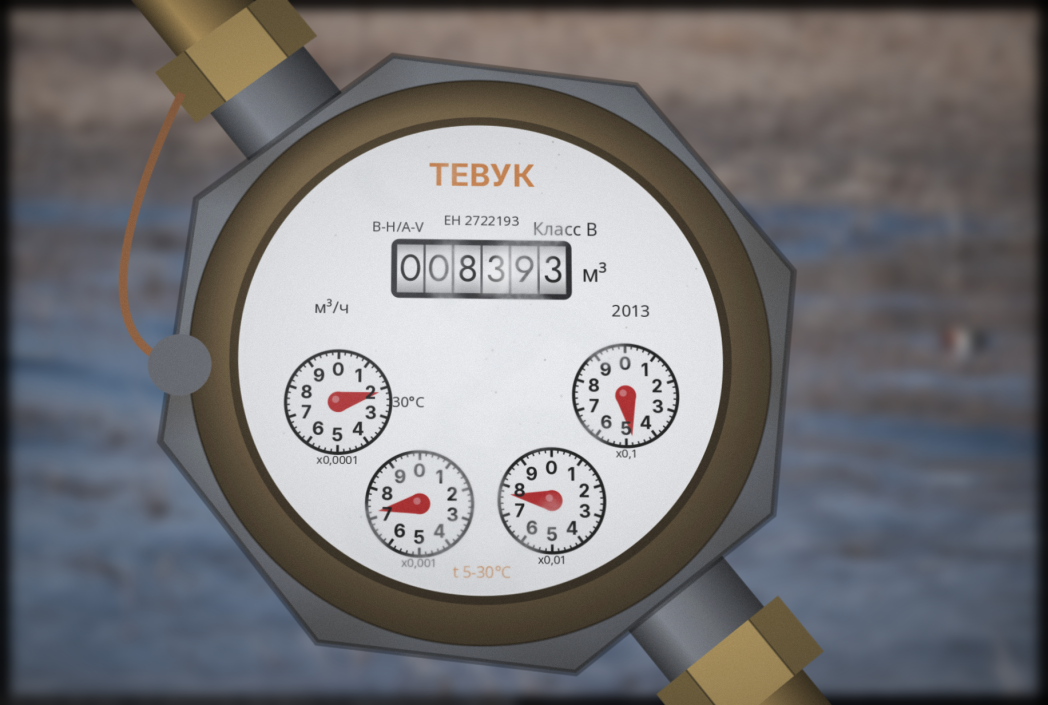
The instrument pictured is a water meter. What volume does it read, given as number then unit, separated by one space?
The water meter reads 8393.4772 m³
